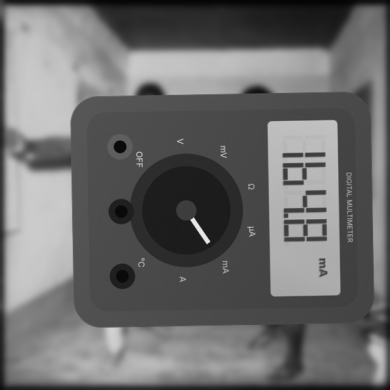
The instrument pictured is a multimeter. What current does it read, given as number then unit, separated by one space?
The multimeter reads 164.8 mA
